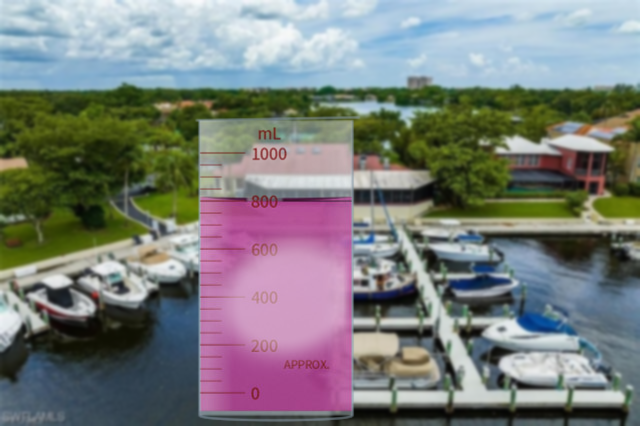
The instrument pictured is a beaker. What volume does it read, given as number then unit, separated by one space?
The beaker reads 800 mL
